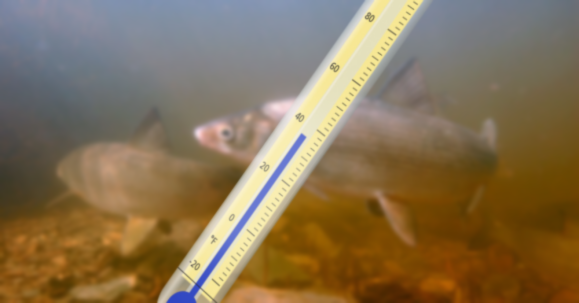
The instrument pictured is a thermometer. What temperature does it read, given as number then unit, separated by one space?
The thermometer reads 36 °F
